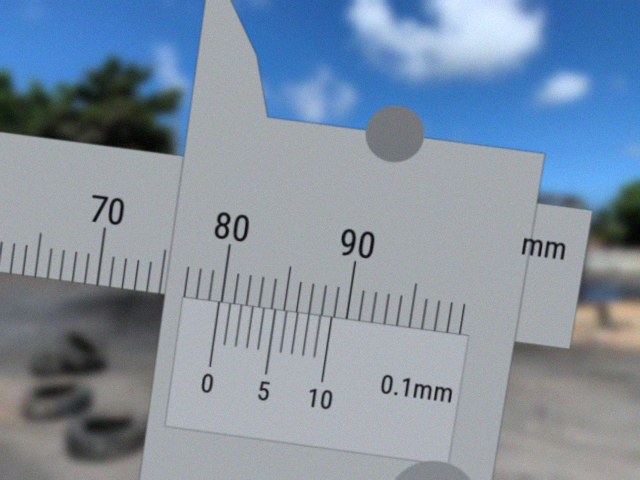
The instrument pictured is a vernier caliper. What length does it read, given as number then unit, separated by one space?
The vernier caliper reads 79.8 mm
